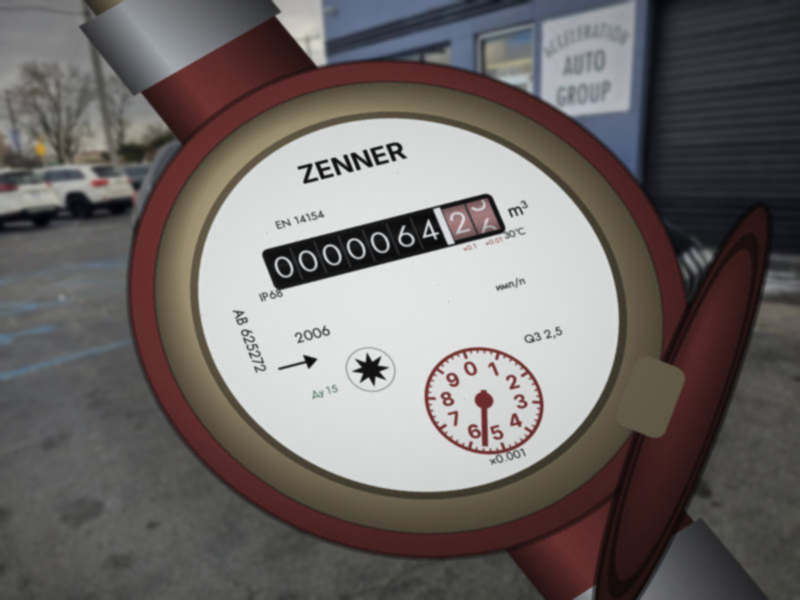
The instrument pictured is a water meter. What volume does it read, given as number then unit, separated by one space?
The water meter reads 64.255 m³
